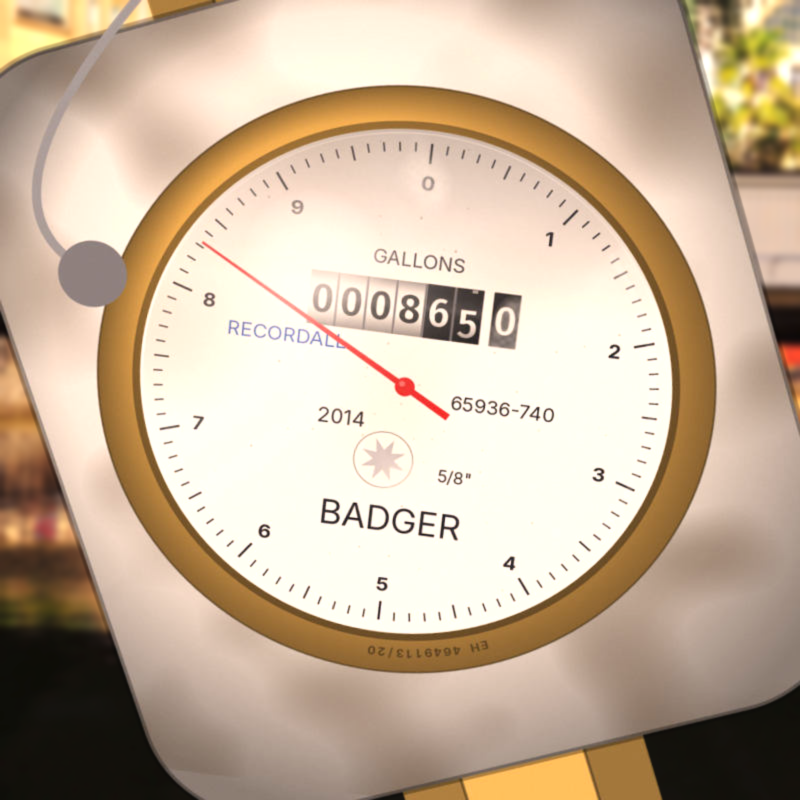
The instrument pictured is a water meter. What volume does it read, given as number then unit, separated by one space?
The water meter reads 8648.3 gal
